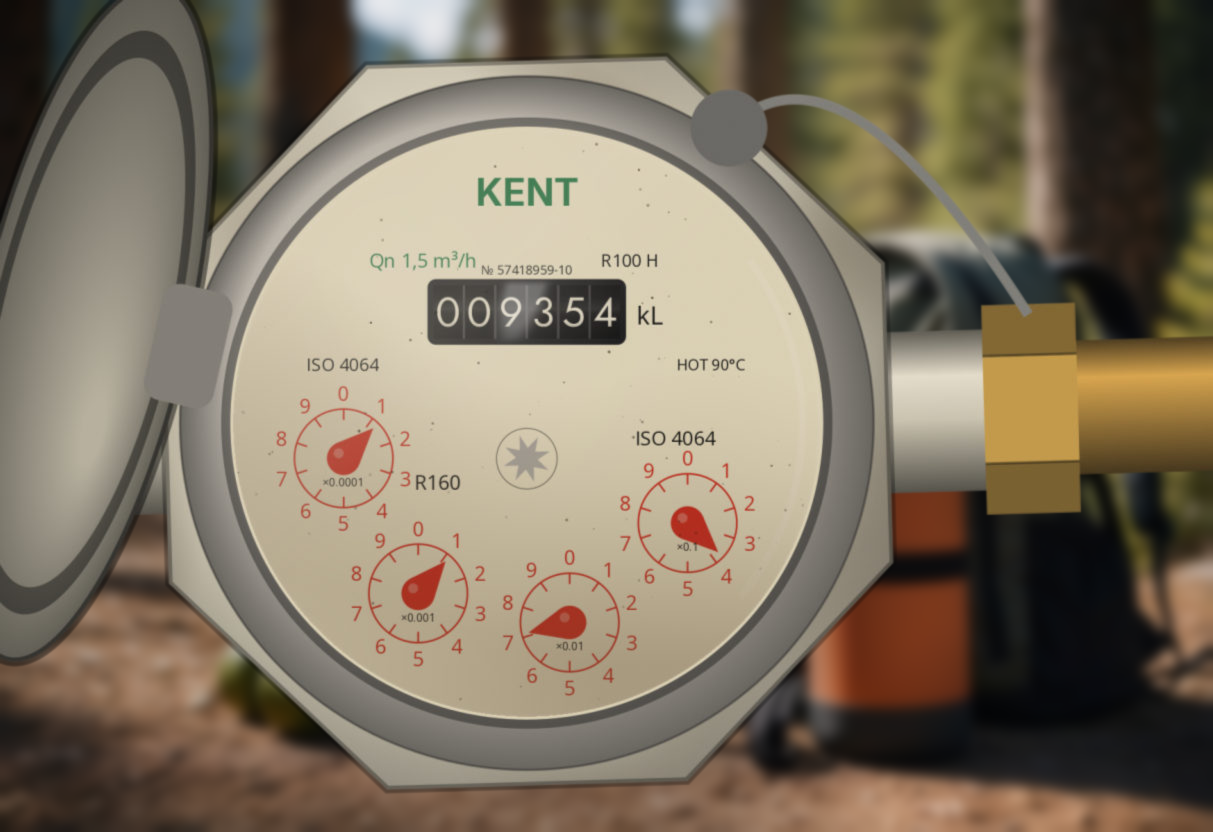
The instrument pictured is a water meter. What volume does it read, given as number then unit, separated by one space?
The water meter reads 9354.3711 kL
